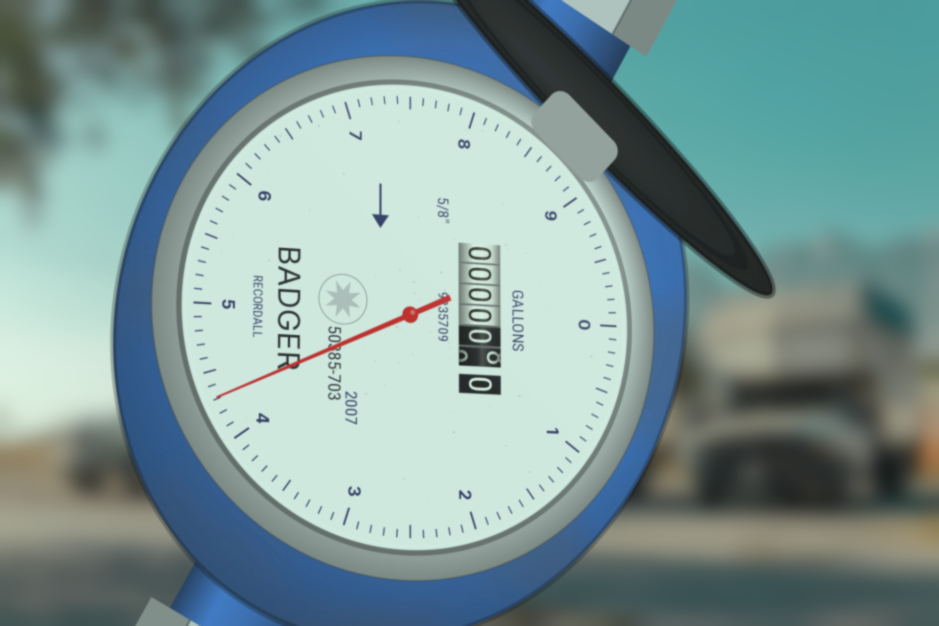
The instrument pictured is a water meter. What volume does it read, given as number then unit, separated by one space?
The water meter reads 84.3 gal
